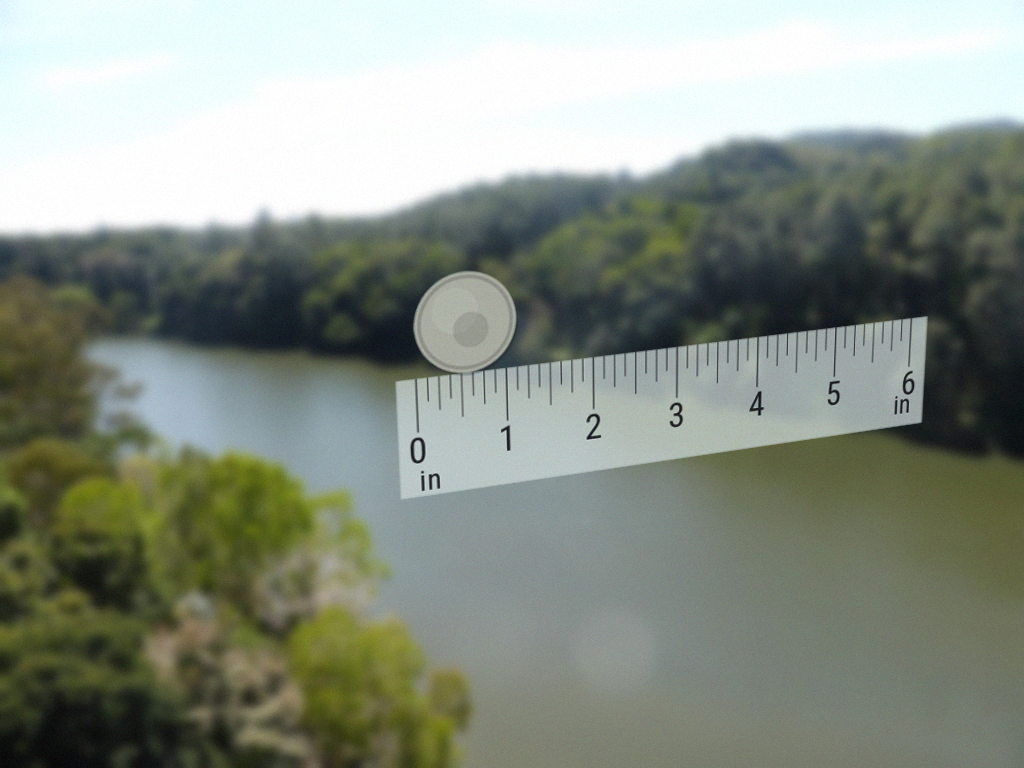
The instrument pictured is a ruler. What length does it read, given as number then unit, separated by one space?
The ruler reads 1.125 in
